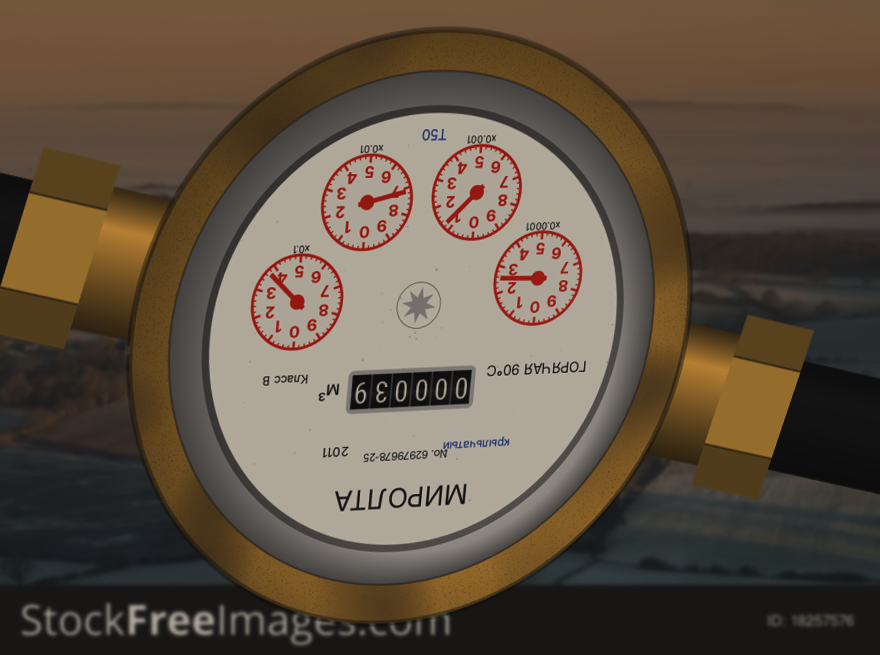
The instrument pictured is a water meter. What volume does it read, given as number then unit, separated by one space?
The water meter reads 39.3712 m³
